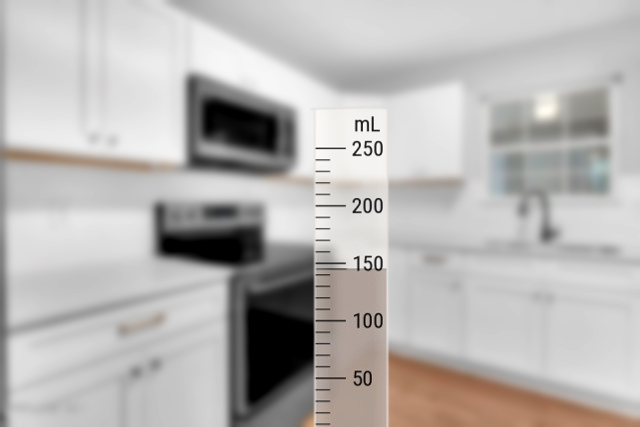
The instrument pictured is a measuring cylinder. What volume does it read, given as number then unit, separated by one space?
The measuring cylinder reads 145 mL
